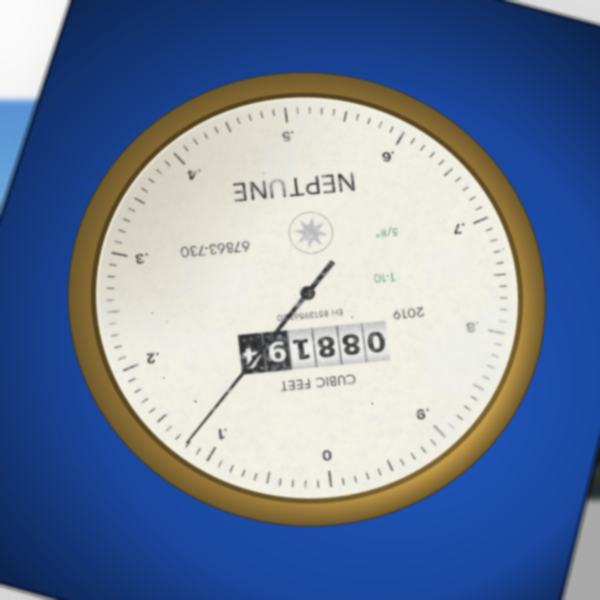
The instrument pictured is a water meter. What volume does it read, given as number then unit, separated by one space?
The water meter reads 88194.12 ft³
